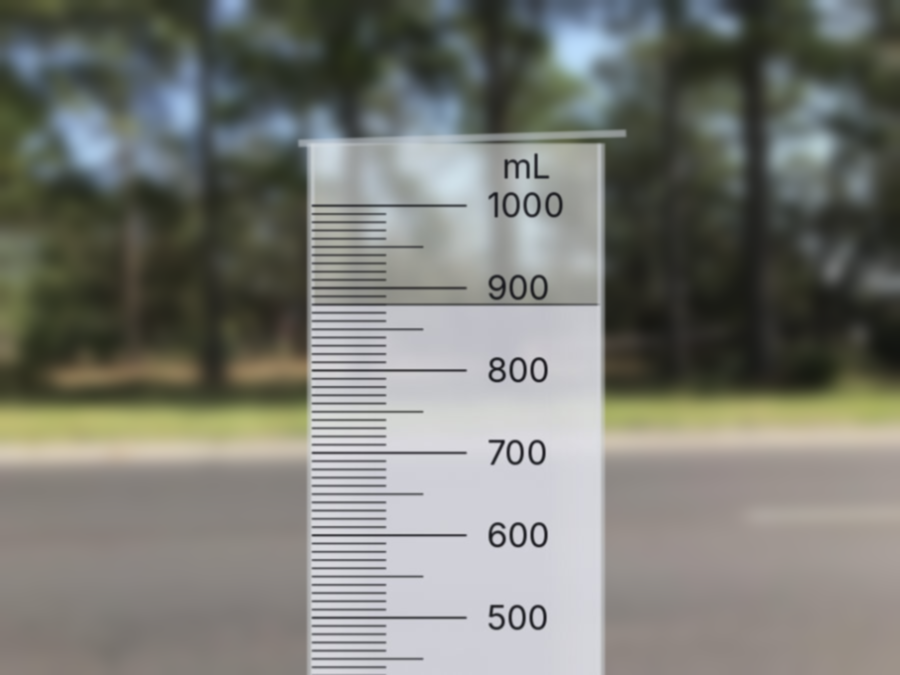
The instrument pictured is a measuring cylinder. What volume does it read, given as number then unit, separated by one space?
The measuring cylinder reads 880 mL
